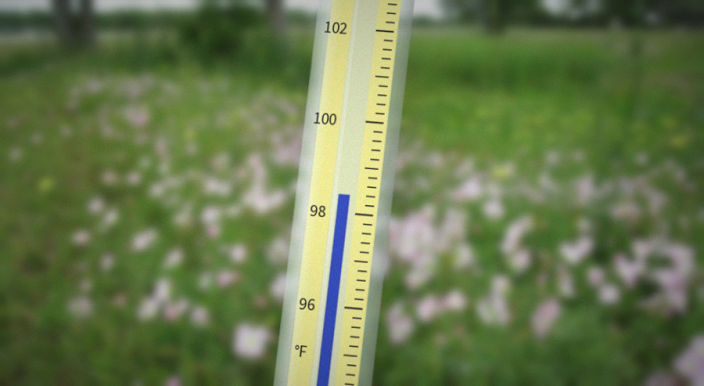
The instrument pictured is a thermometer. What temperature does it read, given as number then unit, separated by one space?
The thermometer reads 98.4 °F
